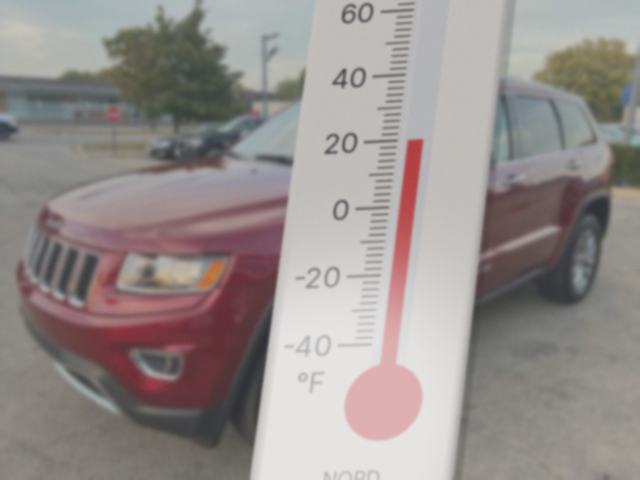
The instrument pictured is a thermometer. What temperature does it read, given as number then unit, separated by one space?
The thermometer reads 20 °F
